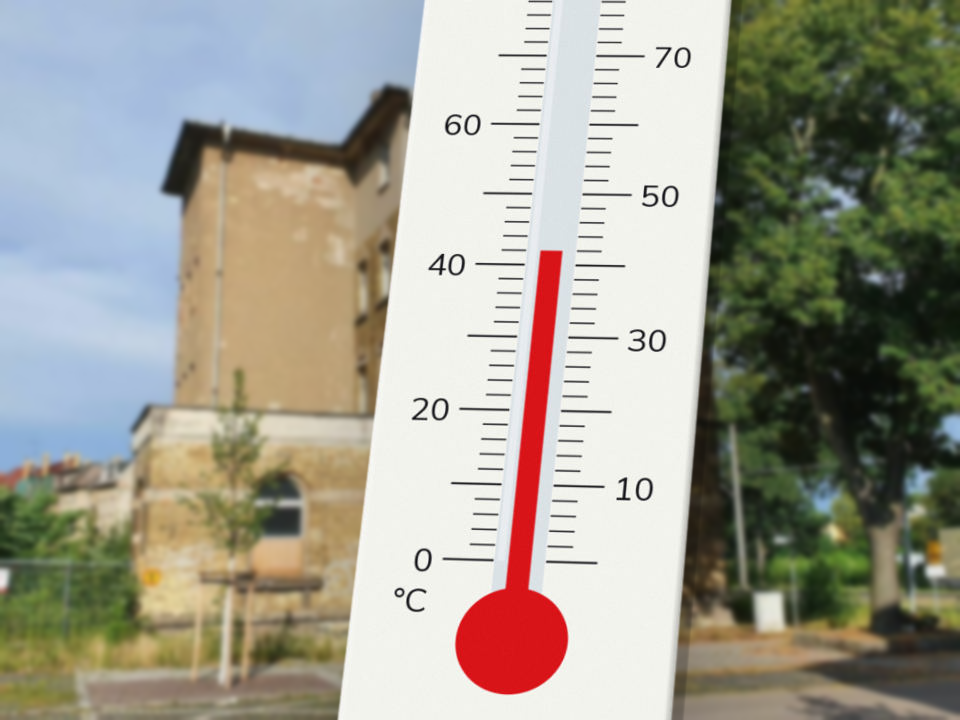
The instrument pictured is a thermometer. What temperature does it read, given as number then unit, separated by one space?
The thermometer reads 42 °C
